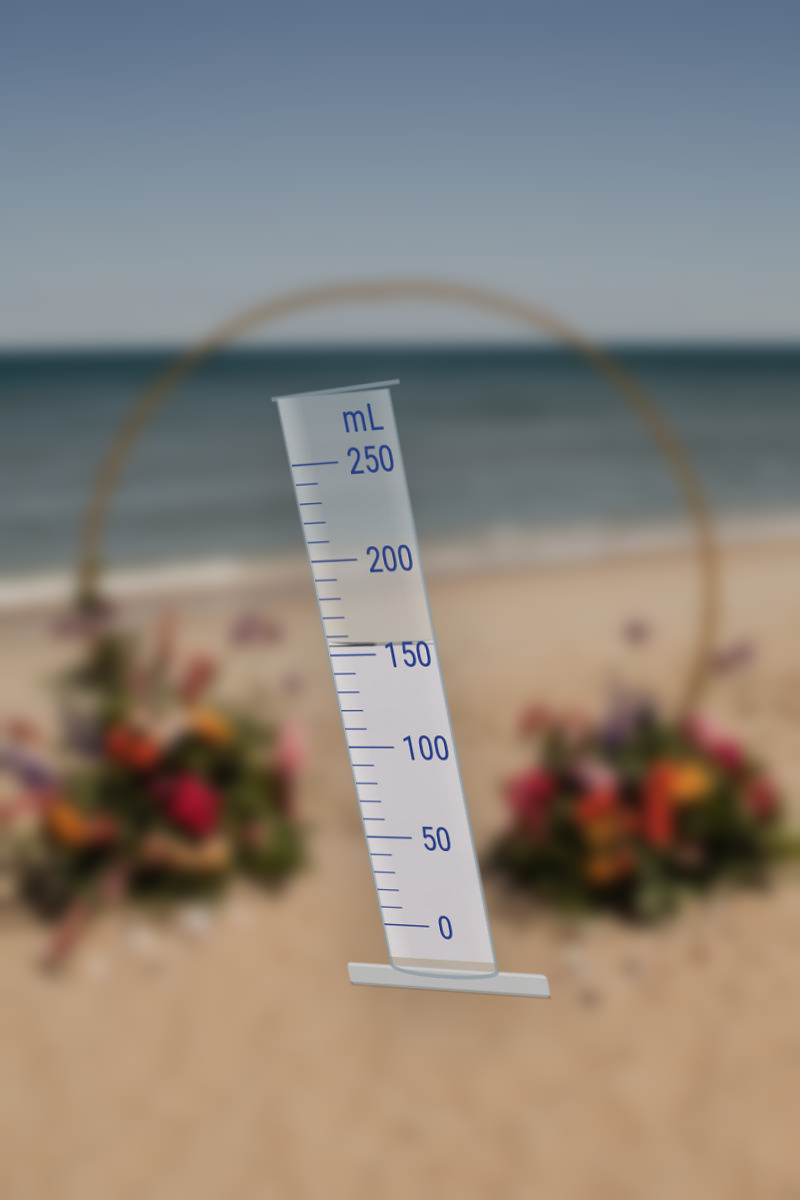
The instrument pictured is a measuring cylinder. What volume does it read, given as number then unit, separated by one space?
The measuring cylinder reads 155 mL
